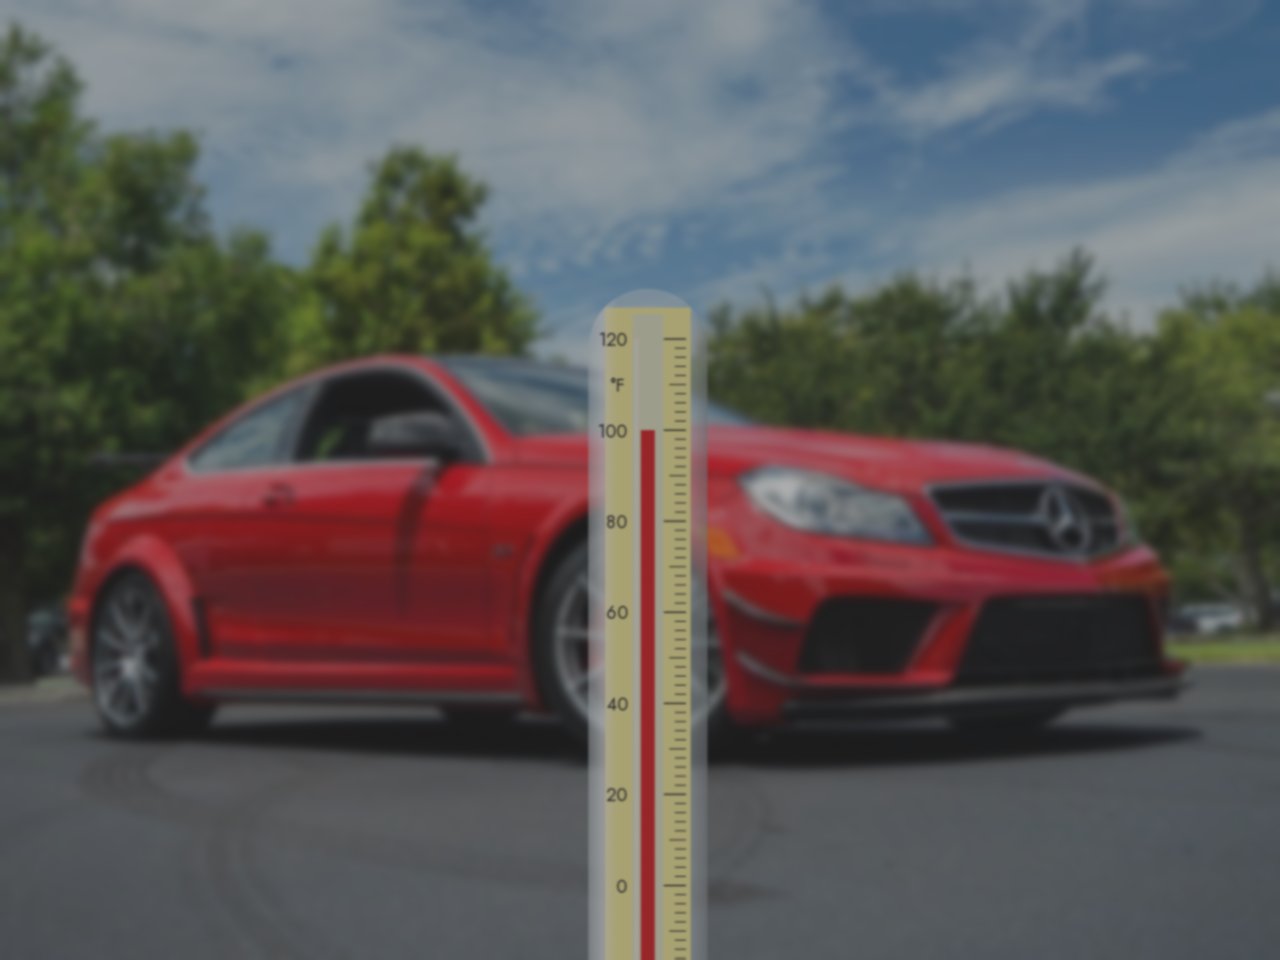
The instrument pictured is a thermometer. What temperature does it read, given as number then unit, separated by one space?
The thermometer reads 100 °F
